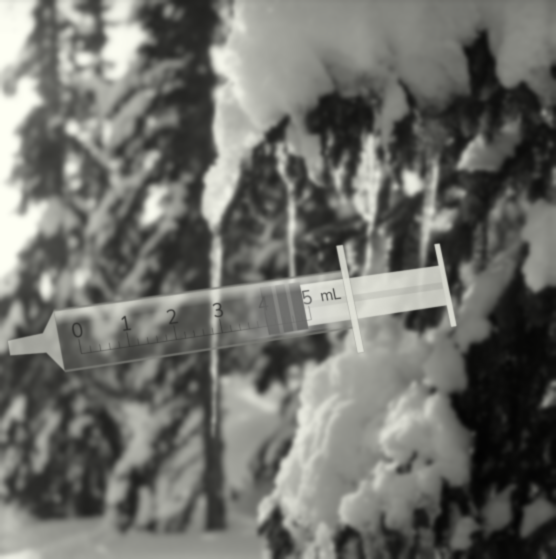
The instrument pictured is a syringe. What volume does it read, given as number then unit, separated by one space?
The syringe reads 4 mL
